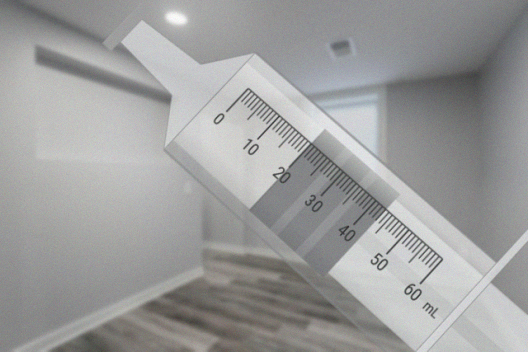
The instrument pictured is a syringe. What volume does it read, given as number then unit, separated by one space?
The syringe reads 20 mL
